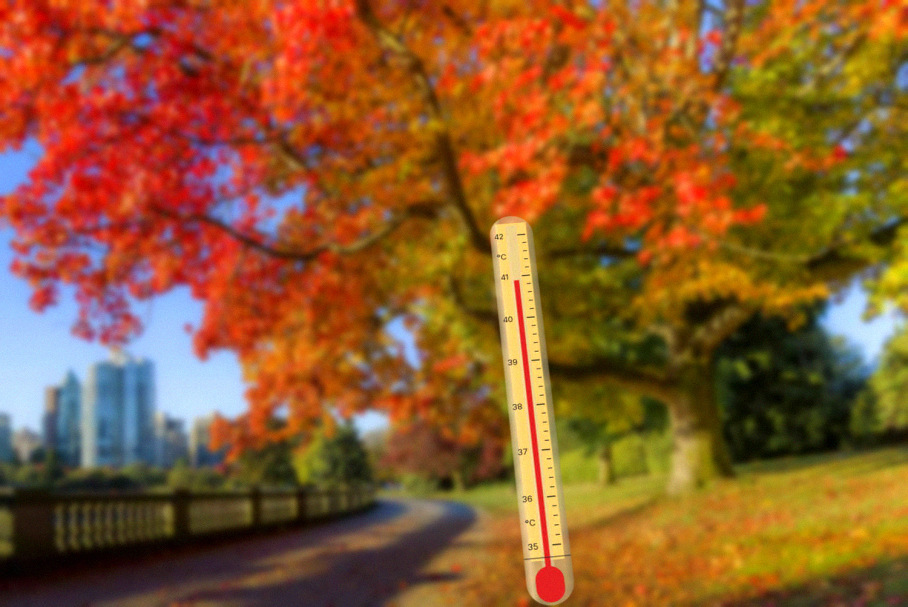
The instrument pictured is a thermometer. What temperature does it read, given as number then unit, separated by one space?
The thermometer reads 40.9 °C
